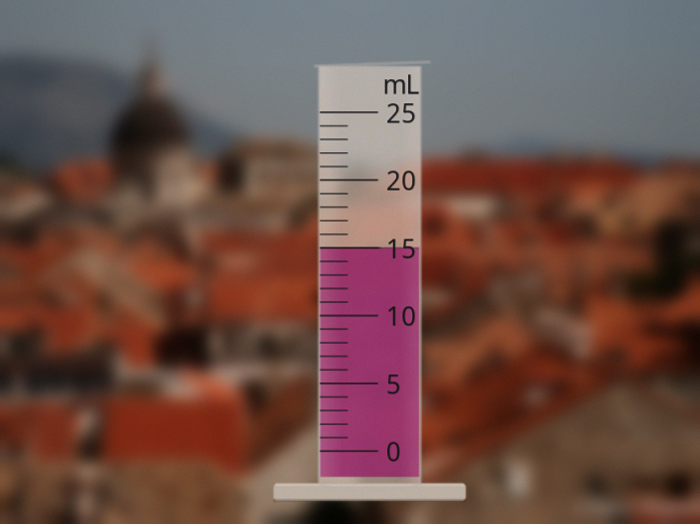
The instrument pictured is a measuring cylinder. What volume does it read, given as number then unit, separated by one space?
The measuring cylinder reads 15 mL
